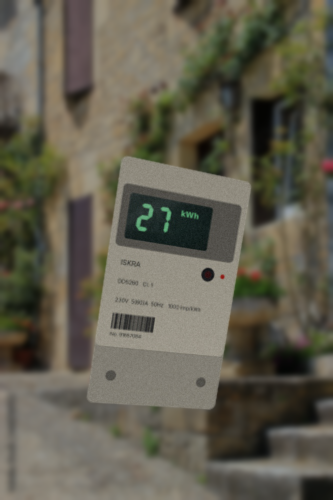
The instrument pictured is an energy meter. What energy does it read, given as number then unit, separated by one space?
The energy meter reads 27 kWh
